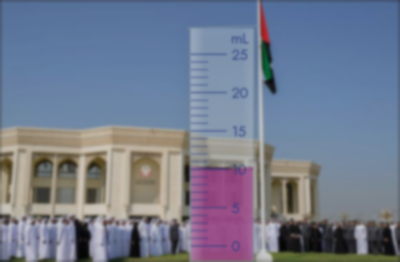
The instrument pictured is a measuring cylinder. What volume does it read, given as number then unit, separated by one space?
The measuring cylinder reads 10 mL
